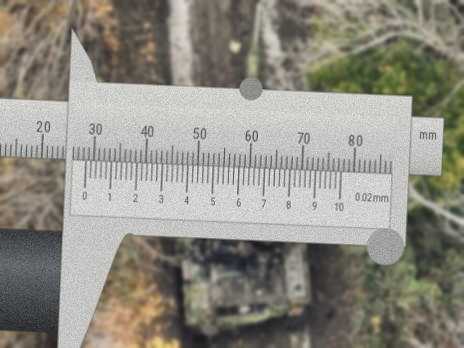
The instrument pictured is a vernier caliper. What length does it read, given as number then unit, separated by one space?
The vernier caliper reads 28.5 mm
